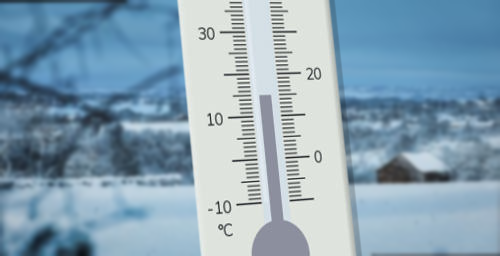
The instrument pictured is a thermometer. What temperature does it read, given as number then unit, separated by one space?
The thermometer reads 15 °C
